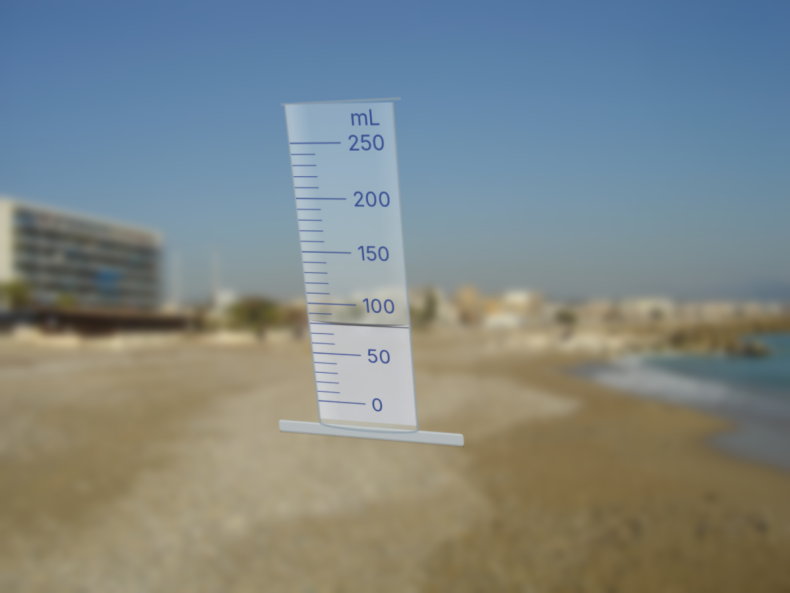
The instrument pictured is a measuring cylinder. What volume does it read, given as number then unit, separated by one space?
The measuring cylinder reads 80 mL
